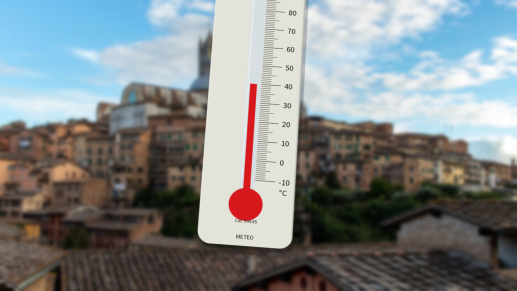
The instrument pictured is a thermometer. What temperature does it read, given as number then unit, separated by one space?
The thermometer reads 40 °C
